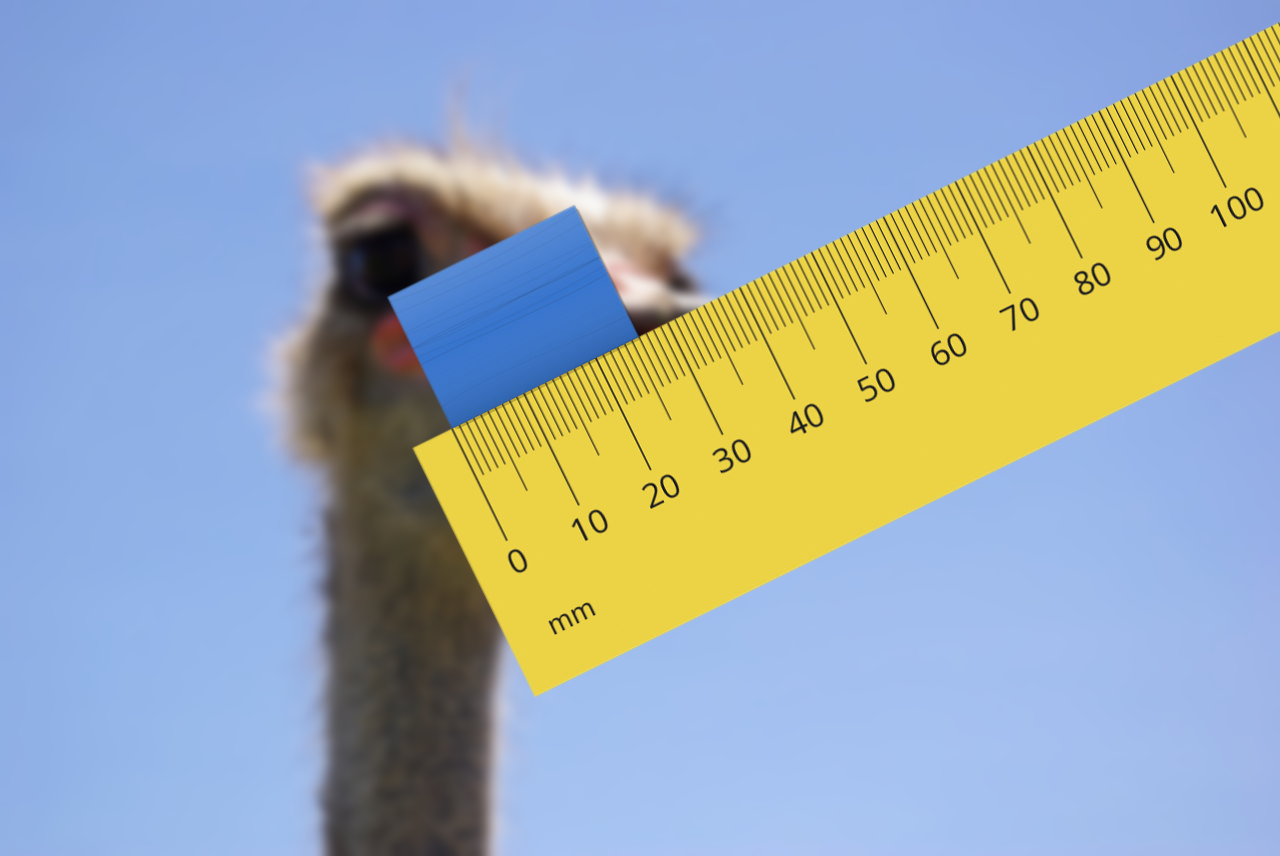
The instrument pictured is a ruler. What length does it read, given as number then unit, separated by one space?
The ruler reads 26 mm
